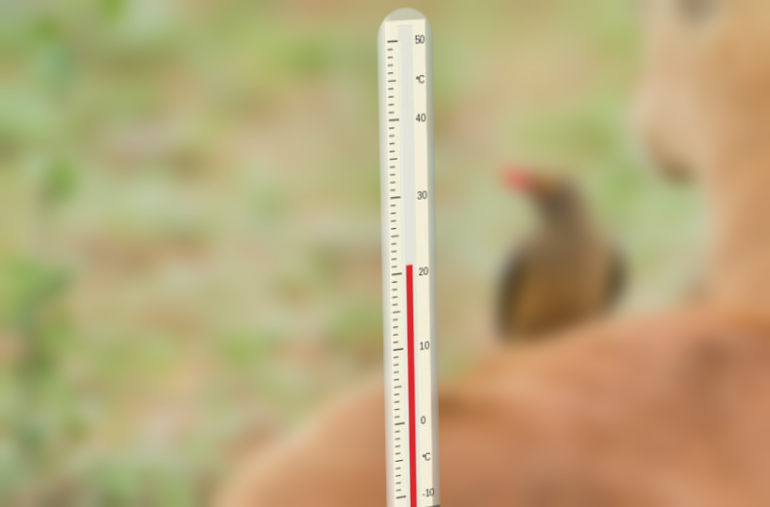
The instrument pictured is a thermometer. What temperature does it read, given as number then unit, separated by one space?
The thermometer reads 21 °C
